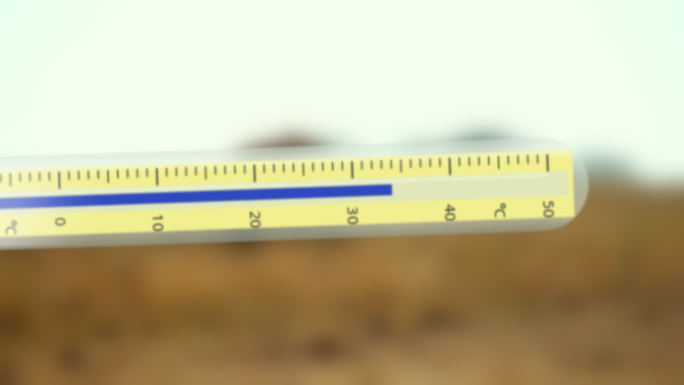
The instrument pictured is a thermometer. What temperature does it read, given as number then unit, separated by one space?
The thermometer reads 34 °C
